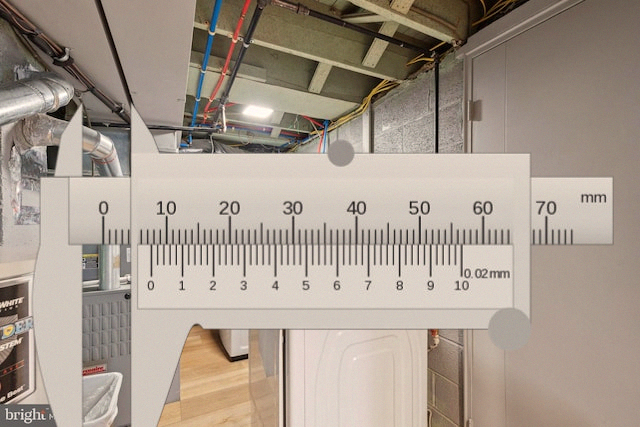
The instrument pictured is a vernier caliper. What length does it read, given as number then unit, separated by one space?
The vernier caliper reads 7.6 mm
